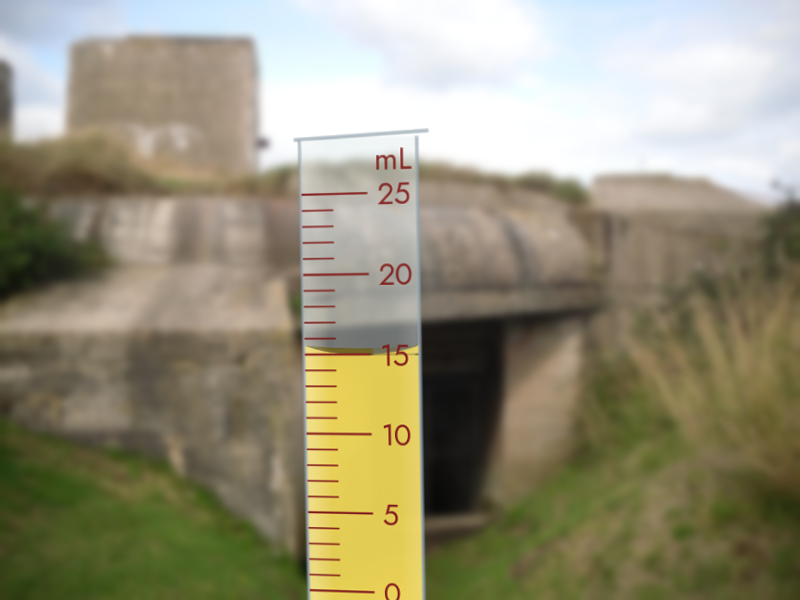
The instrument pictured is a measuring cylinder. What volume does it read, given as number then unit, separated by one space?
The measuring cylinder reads 15 mL
